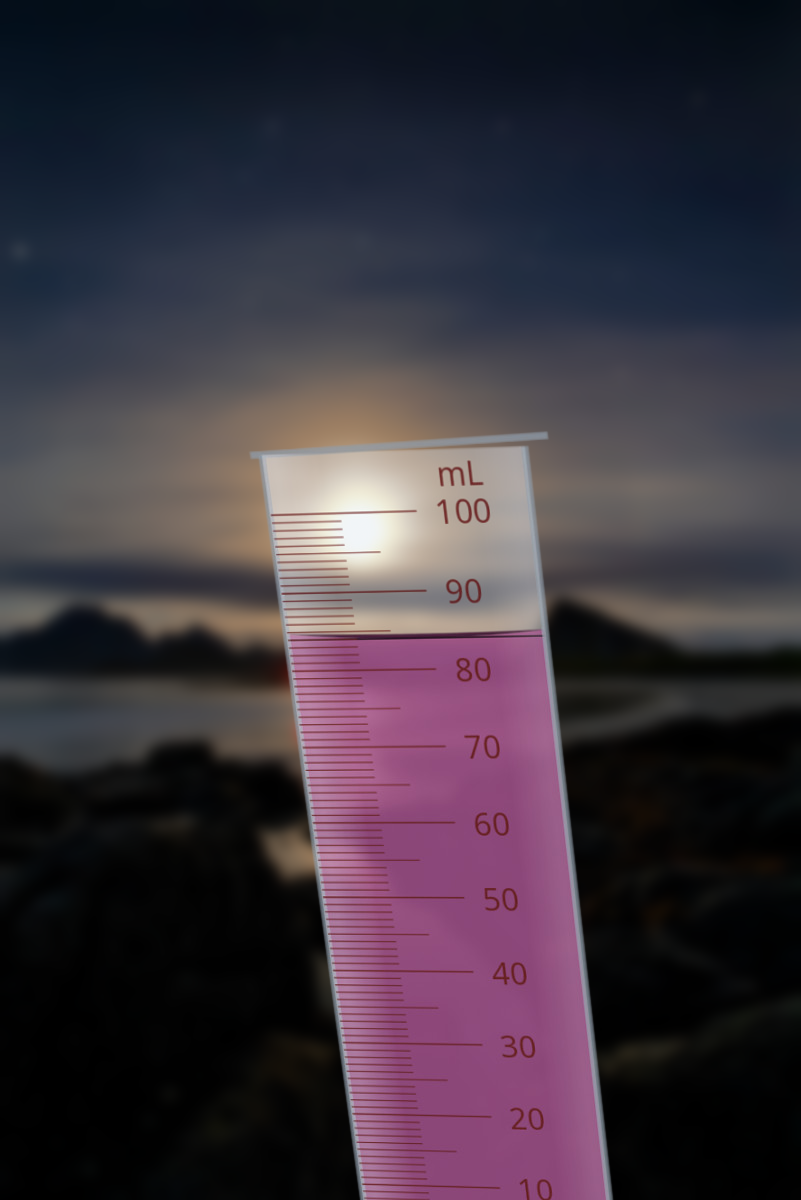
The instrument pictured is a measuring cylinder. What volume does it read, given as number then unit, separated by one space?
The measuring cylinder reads 84 mL
